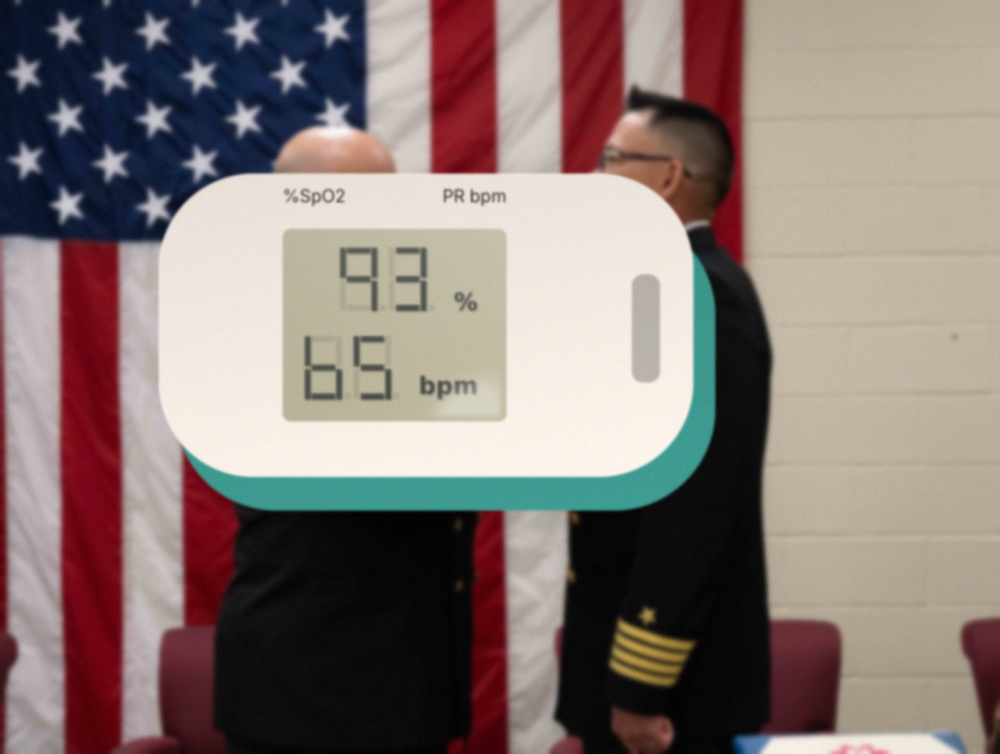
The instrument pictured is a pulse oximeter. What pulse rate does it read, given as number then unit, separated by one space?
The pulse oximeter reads 65 bpm
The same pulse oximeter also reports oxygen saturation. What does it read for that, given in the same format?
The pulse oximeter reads 93 %
